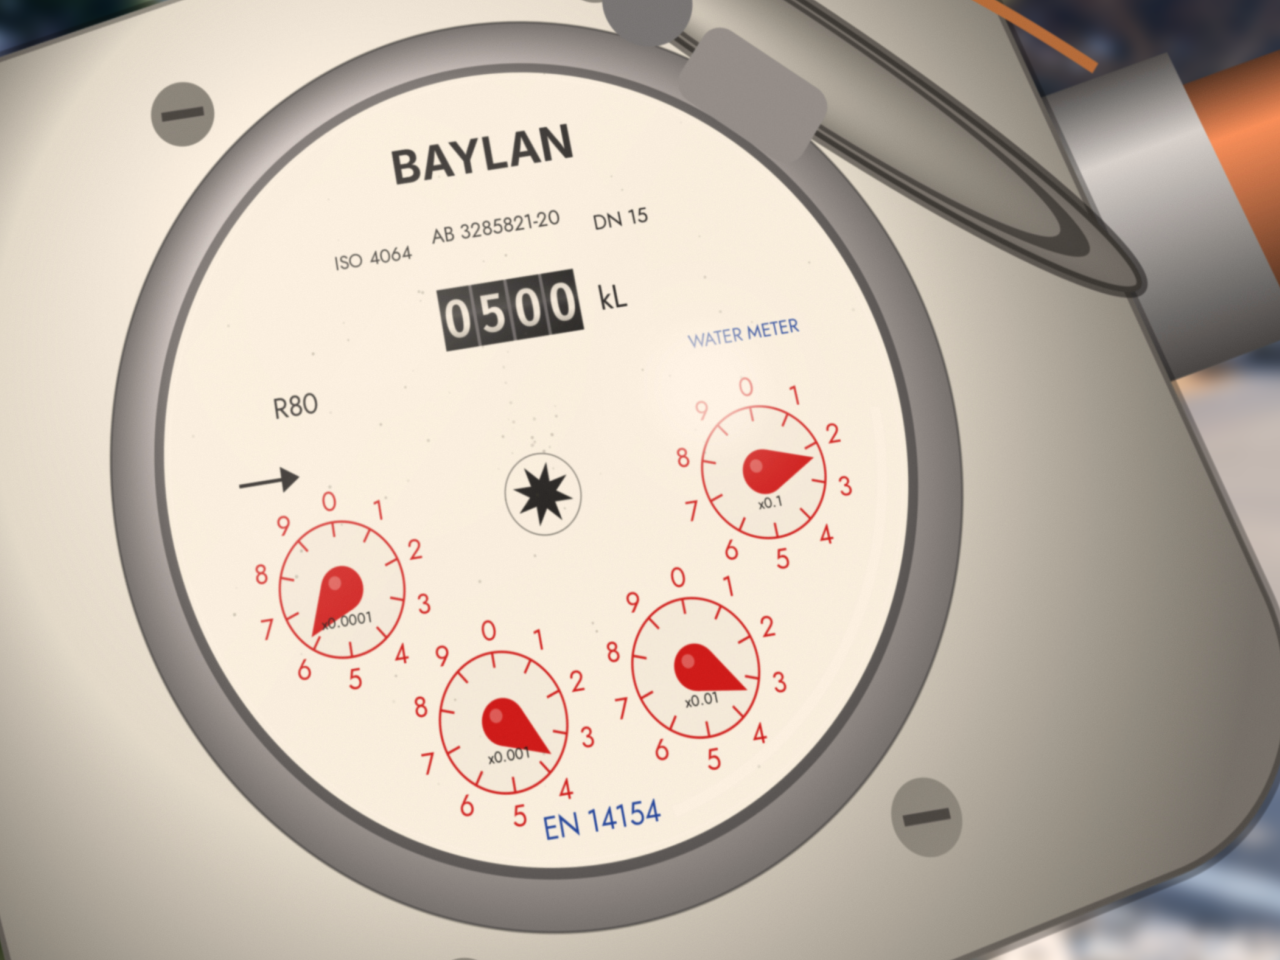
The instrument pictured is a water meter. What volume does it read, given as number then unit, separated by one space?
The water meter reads 500.2336 kL
